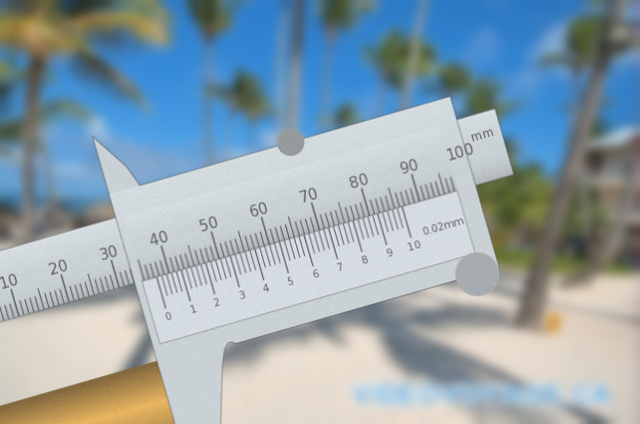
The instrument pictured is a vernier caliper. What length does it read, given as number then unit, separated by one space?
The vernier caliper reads 37.5 mm
